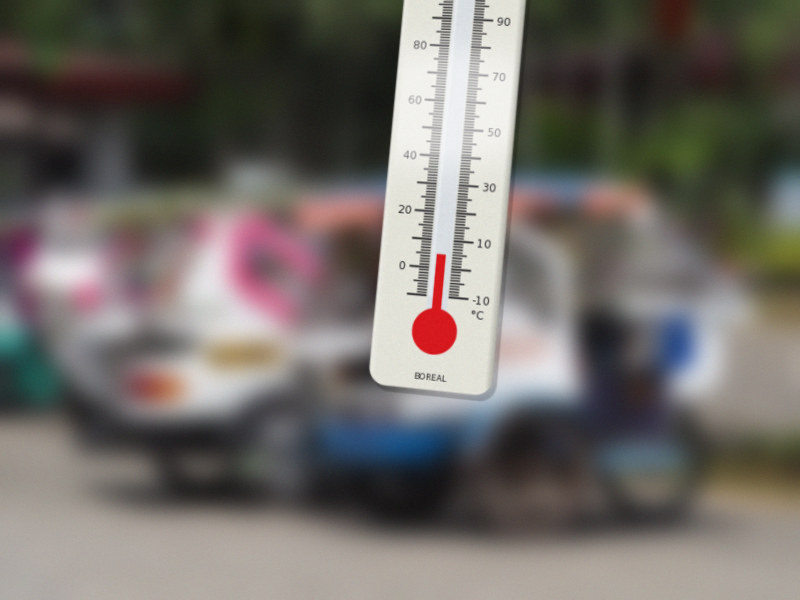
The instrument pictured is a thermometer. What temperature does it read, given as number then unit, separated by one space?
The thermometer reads 5 °C
